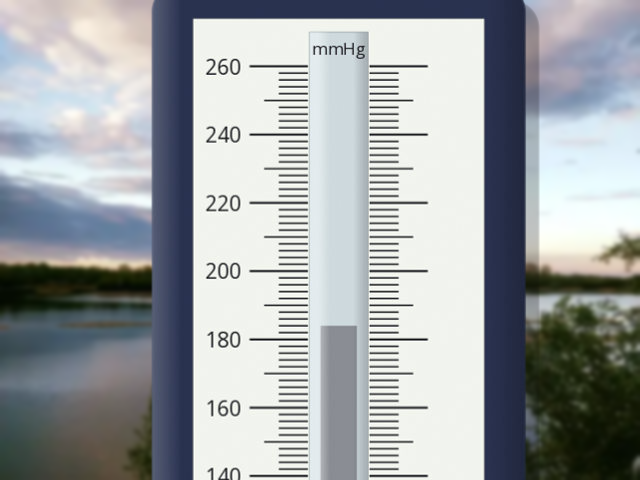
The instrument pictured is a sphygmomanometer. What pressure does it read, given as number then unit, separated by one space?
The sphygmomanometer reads 184 mmHg
